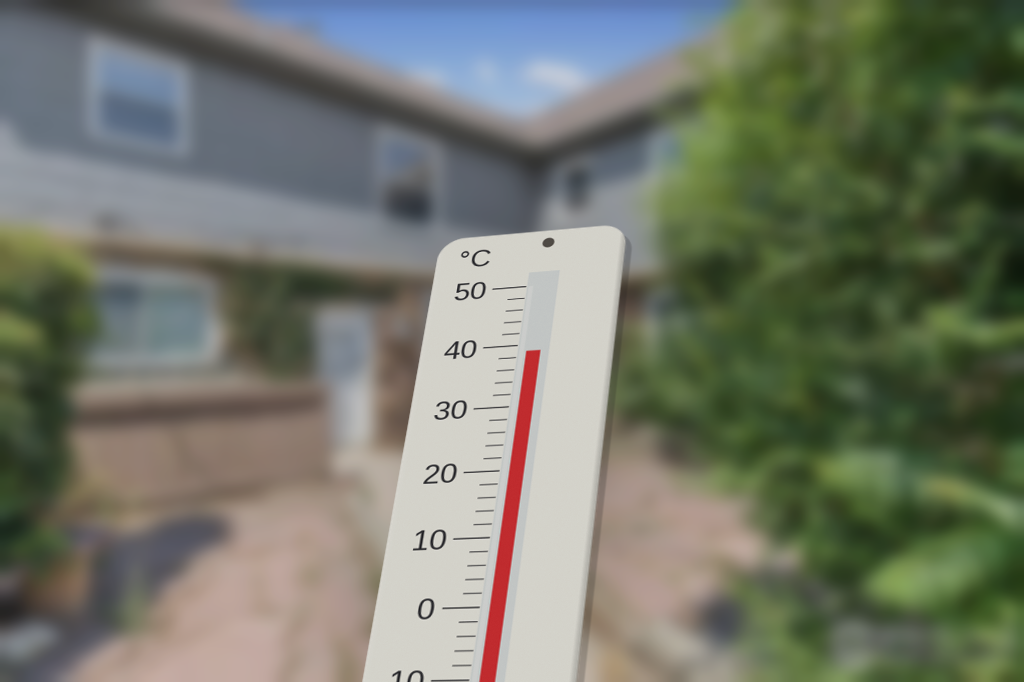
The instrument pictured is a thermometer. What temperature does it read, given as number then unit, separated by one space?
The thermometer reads 39 °C
